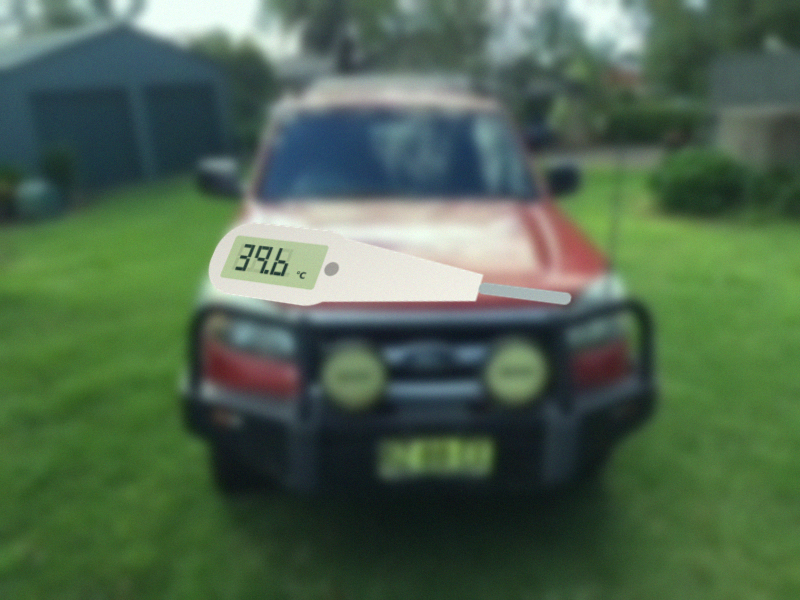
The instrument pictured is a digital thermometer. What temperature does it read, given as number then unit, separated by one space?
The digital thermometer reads 39.6 °C
